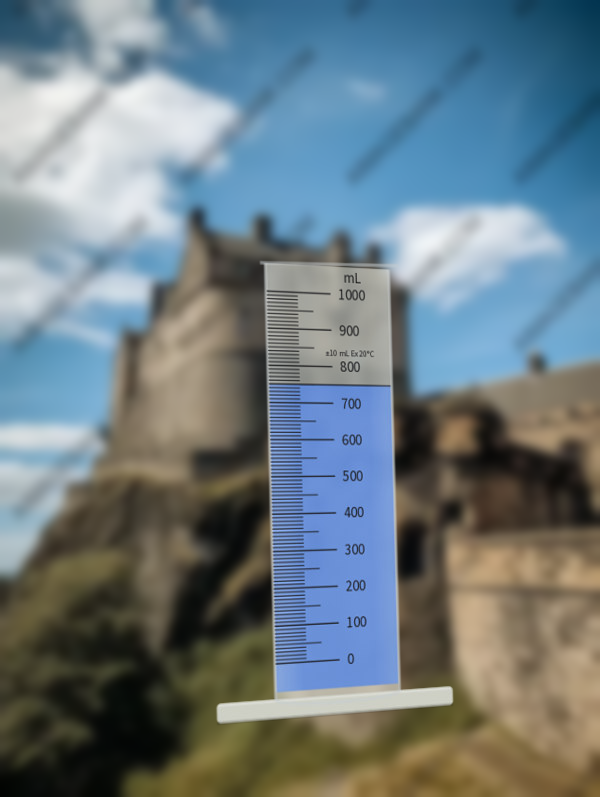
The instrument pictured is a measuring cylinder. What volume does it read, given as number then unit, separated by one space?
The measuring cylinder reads 750 mL
